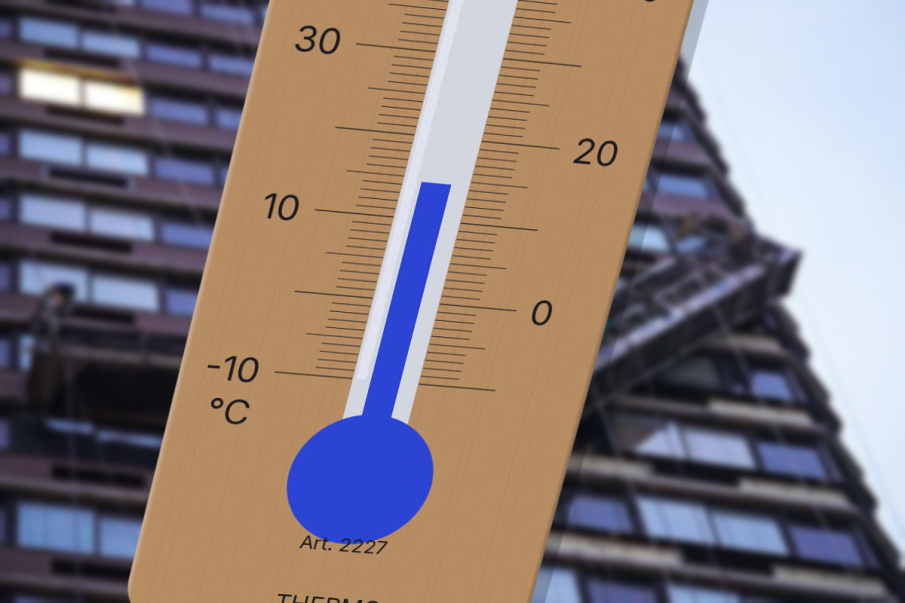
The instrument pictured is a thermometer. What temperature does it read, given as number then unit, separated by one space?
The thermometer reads 14.5 °C
